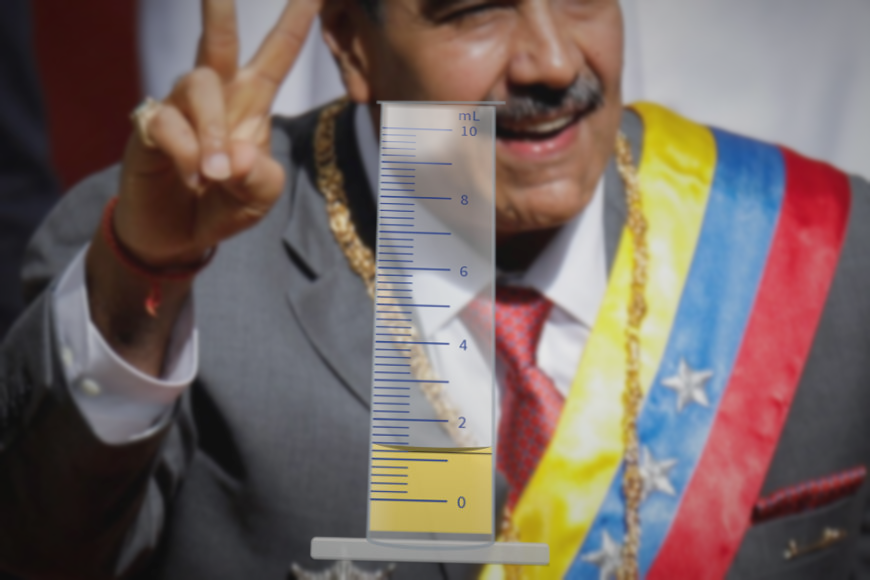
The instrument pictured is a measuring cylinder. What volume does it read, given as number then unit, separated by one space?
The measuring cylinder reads 1.2 mL
